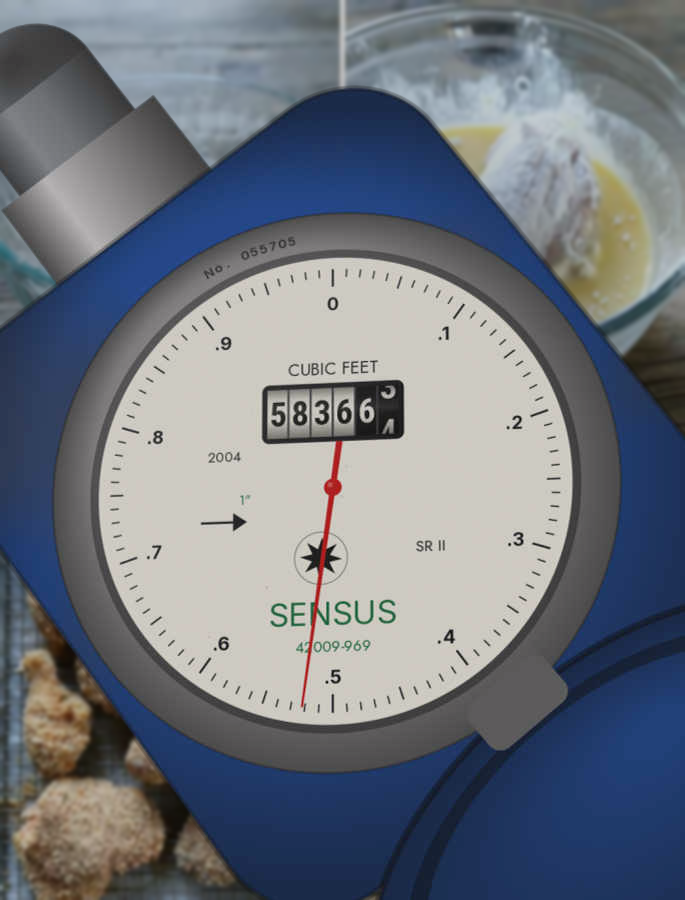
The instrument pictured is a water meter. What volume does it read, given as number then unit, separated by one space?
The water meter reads 583663.52 ft³
